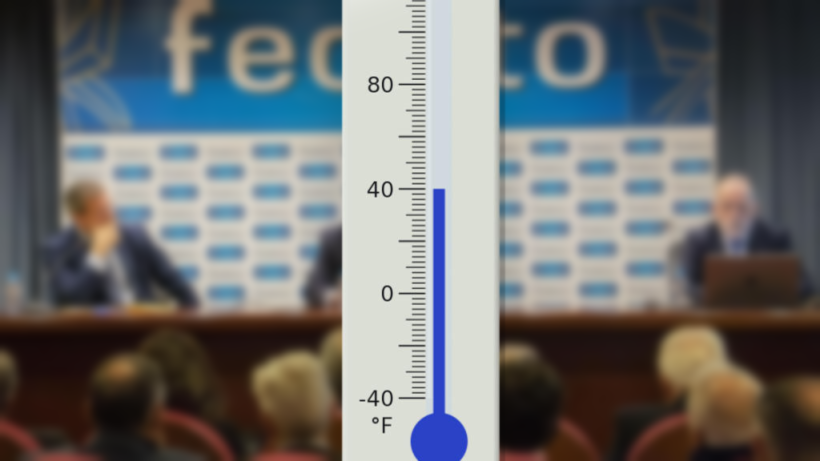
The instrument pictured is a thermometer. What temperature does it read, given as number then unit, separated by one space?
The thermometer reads 40 °F
